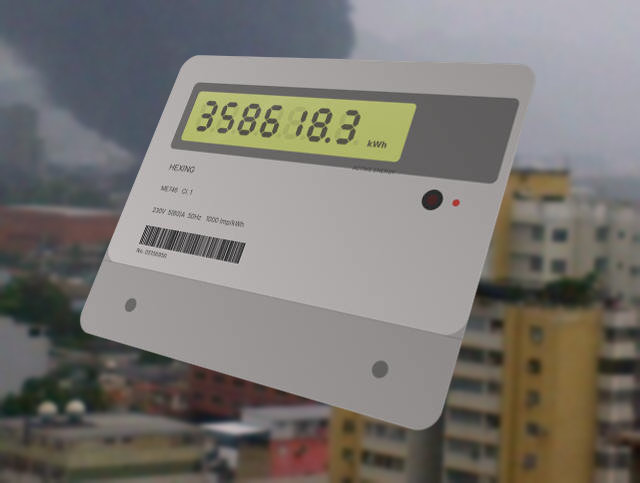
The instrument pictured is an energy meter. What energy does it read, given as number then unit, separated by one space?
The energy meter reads 358618.3 kWh
